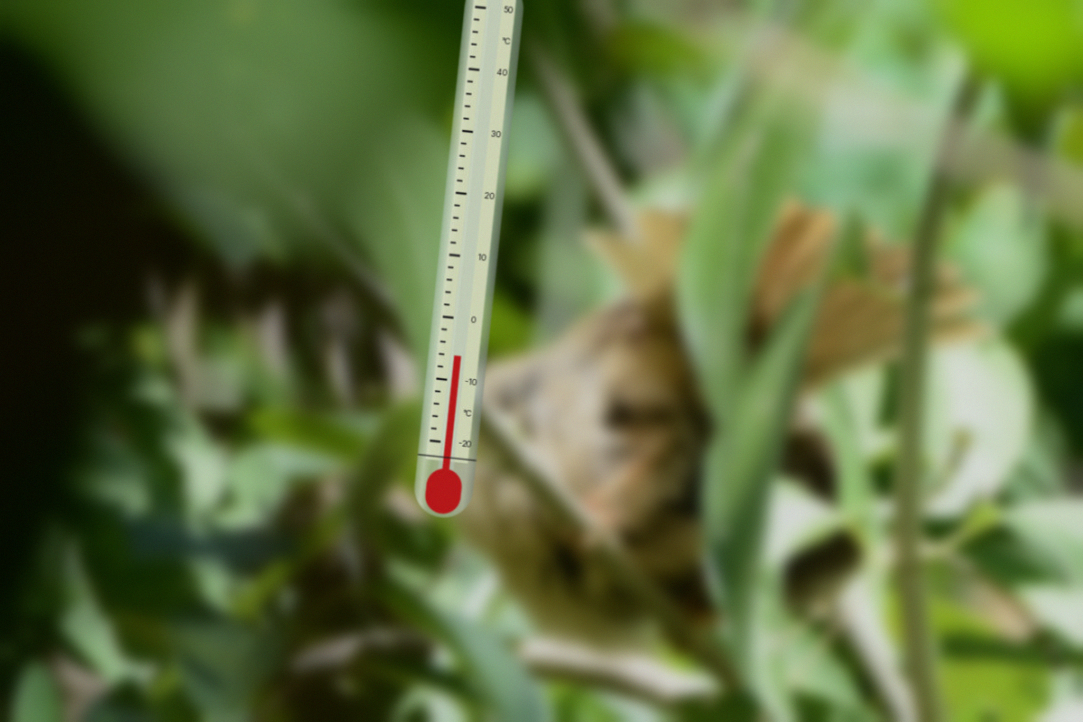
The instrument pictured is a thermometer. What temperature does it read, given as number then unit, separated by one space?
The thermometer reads -6 °C
